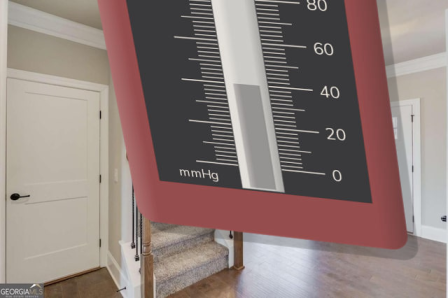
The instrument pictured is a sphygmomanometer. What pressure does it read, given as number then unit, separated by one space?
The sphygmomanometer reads 40 mmHg
